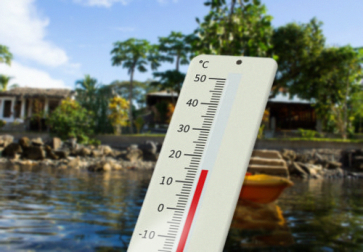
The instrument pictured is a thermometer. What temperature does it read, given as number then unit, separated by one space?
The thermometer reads 15 °C
